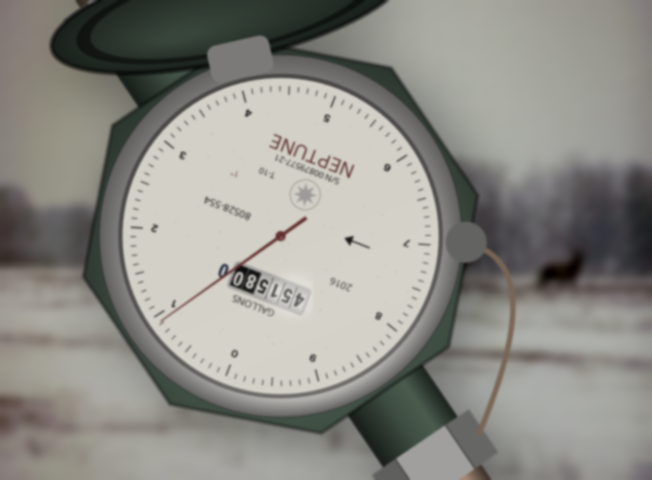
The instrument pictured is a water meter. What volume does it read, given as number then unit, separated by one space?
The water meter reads 4515800.9 gal
